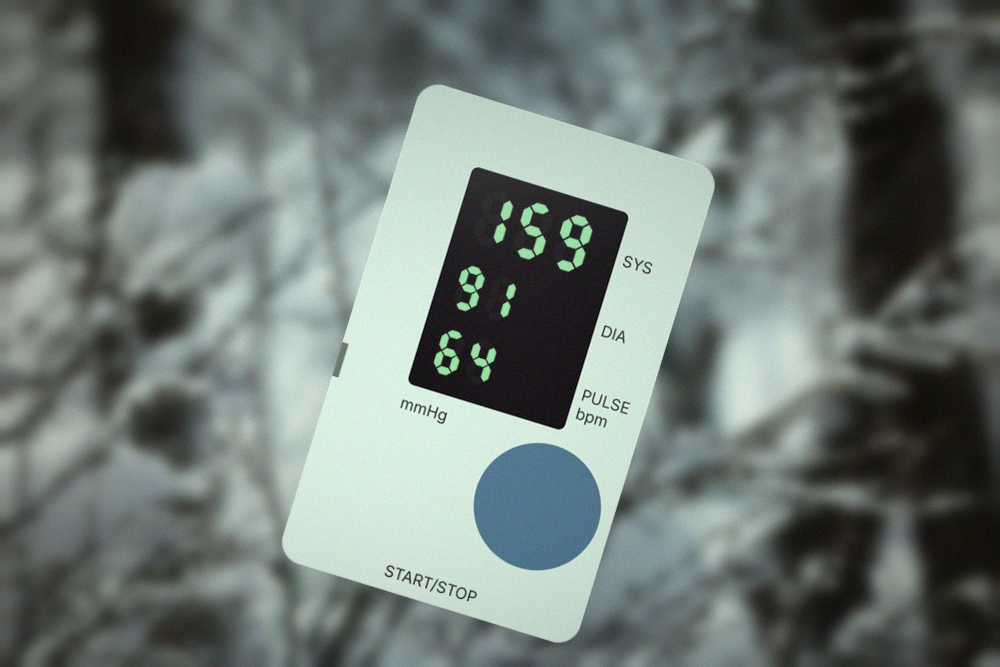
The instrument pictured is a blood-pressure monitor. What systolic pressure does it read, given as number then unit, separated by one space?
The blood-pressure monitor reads 159 mmHg
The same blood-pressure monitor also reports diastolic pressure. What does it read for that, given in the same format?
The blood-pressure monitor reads 91 mmHg
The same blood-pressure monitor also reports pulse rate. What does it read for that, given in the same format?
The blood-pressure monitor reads 64 bpm
